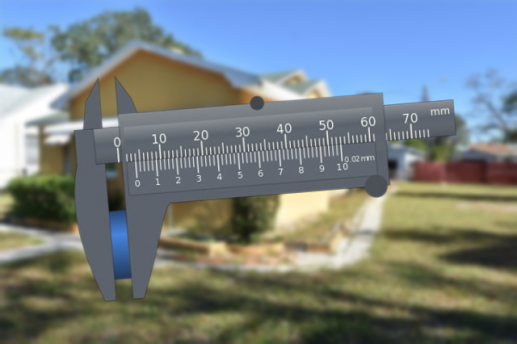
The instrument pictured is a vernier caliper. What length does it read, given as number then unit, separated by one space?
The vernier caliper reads 4.0 mm
